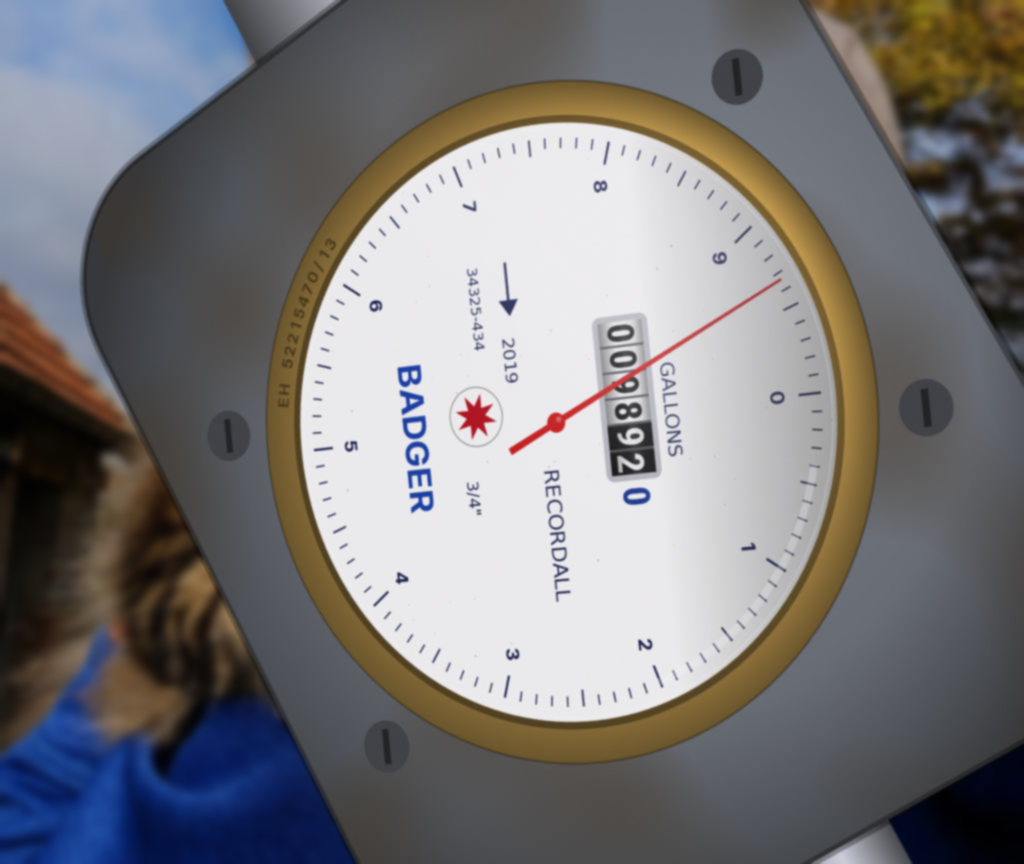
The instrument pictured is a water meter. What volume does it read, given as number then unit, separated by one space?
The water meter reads 98919.3 gal
